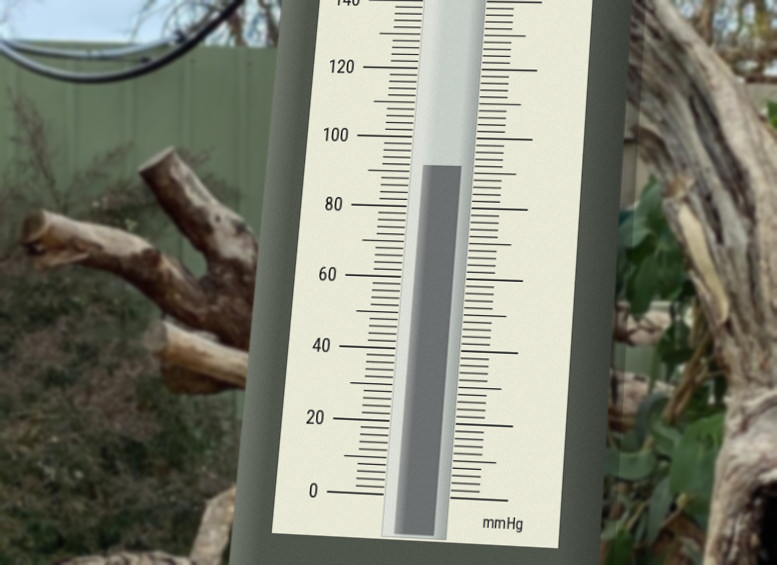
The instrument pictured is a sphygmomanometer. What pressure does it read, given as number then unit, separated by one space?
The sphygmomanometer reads 92 mmHg
